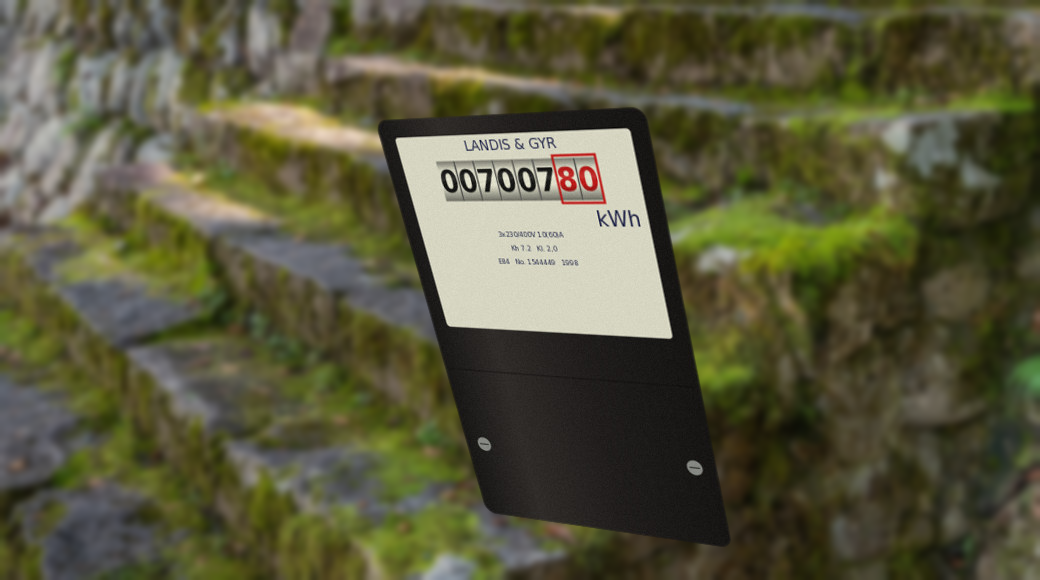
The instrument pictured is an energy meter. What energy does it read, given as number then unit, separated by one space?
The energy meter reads 7007.80 kWh
